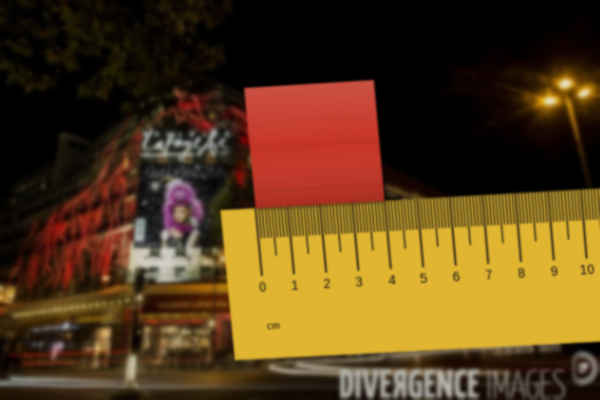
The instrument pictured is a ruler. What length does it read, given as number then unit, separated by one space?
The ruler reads 4 cm
